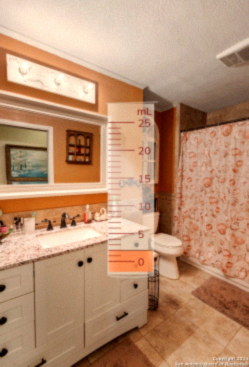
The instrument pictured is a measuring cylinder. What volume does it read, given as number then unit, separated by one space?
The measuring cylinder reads 2 mL
